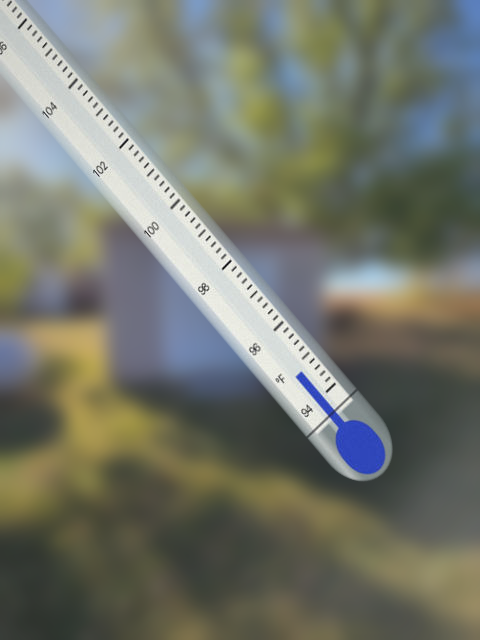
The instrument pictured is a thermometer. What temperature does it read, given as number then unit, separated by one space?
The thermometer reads 94.8 °F
